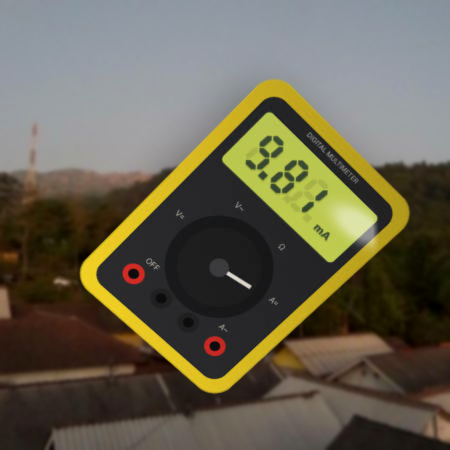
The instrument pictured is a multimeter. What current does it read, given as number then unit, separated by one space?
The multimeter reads 9.81 mA
